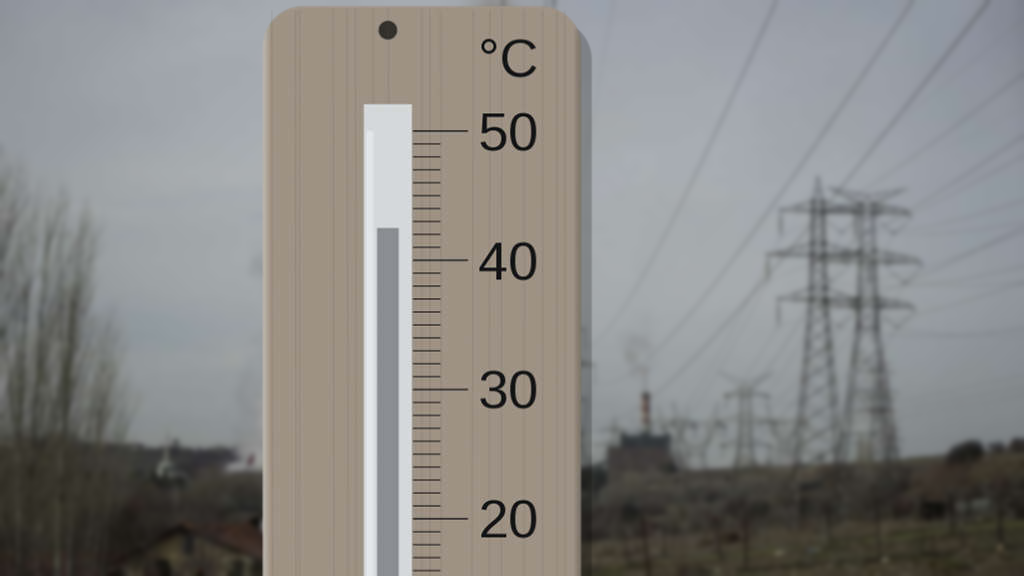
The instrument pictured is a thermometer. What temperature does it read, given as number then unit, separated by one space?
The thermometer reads 42.5 °C
